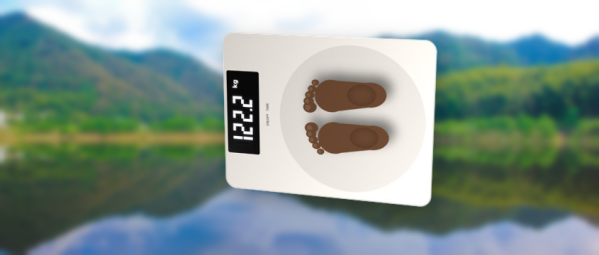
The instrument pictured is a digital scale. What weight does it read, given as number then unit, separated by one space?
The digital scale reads 122.2 kg
